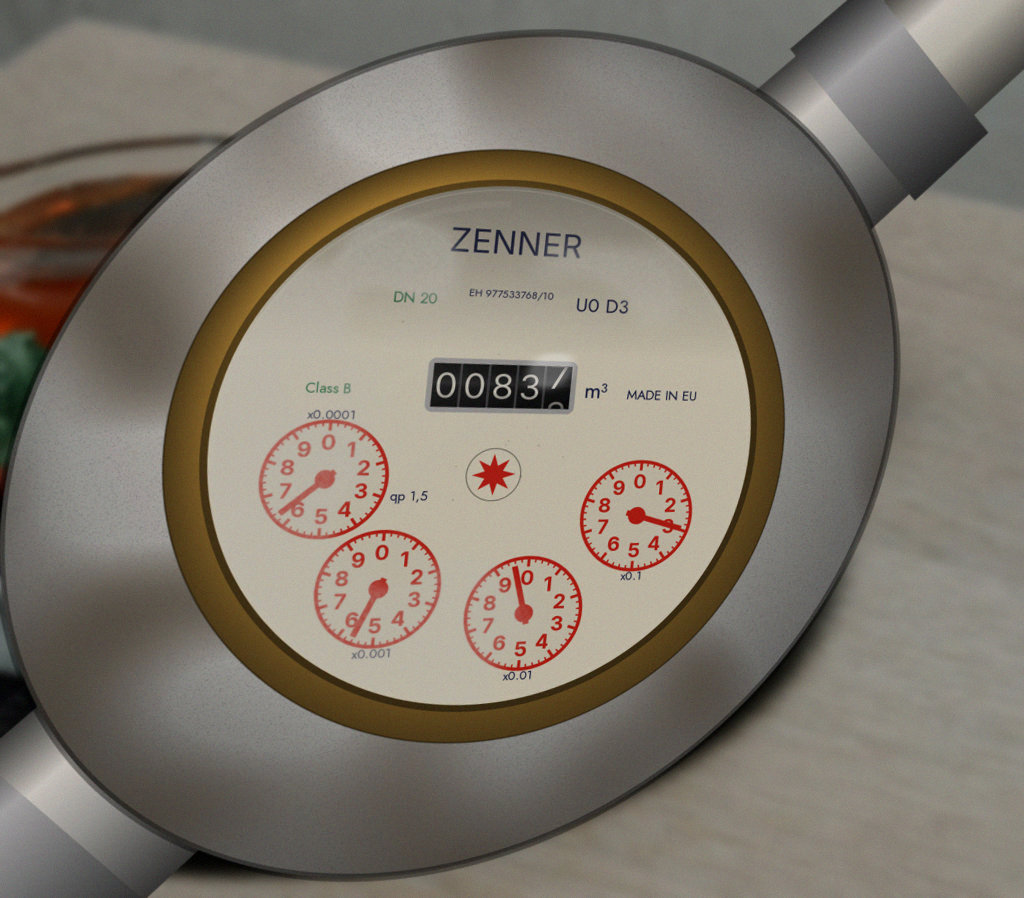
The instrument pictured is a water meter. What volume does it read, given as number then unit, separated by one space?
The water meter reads 837.2956 m³
